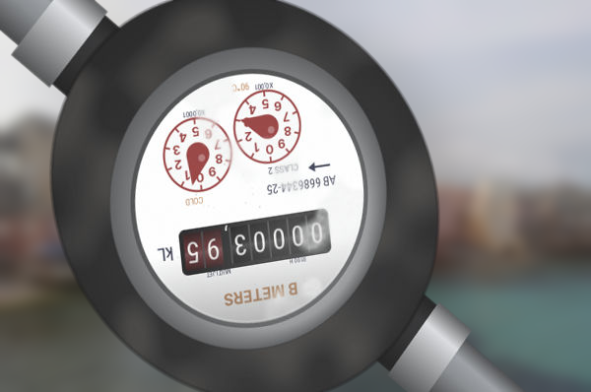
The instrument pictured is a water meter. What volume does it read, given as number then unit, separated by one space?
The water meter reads 3.9530 kL
